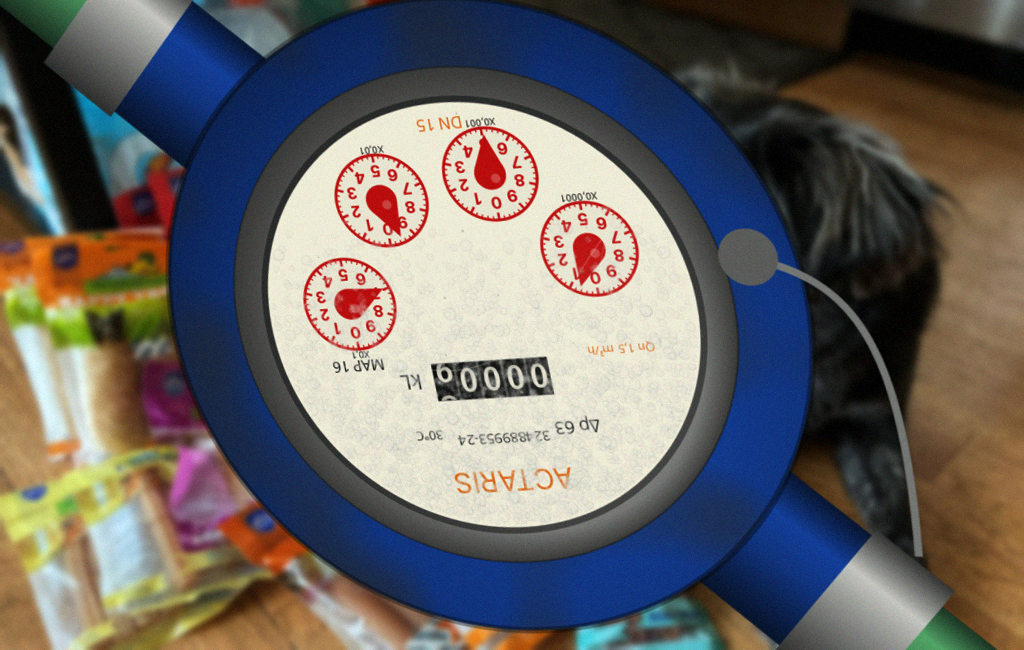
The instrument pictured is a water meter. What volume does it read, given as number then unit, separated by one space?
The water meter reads 8.6950 kL
